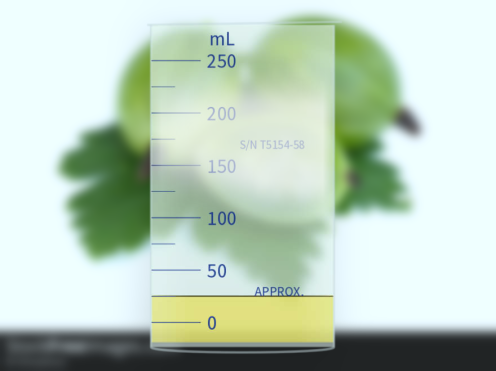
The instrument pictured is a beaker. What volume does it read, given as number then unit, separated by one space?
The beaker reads 25 mL
